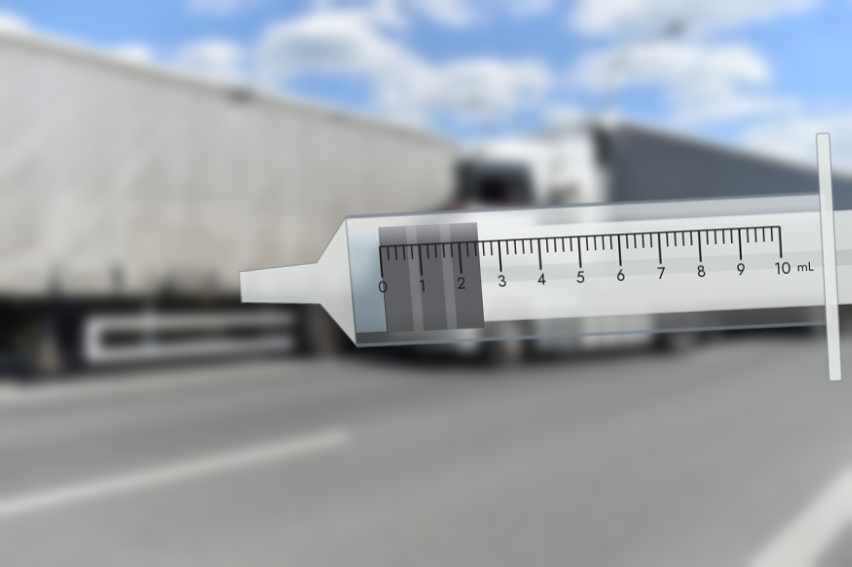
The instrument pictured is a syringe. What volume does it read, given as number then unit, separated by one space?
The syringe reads 0 mL
